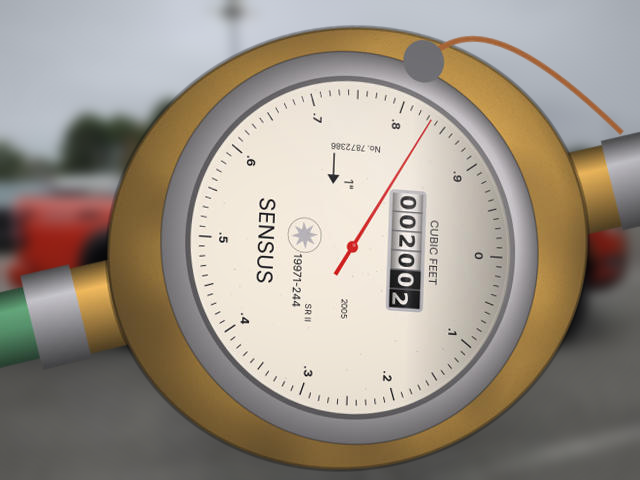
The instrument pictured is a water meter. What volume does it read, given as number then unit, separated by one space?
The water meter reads 2001.83 ft³
